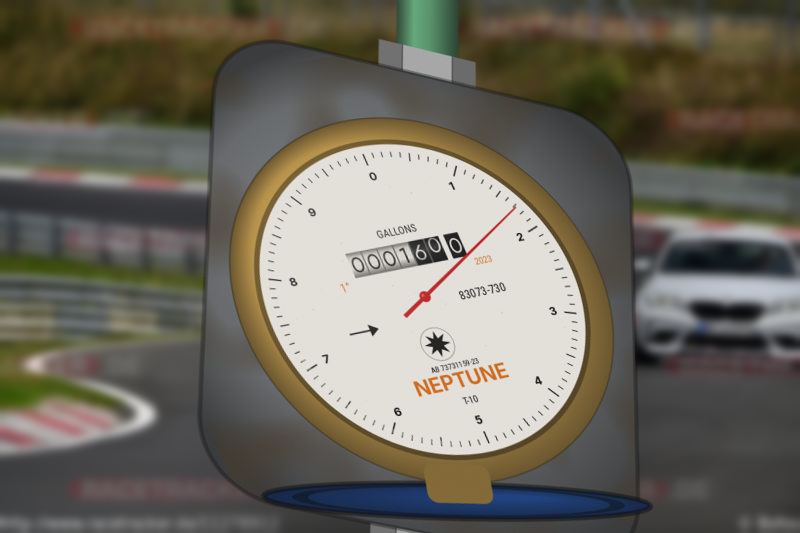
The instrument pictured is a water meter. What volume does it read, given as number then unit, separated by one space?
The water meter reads 1601.7 gal
